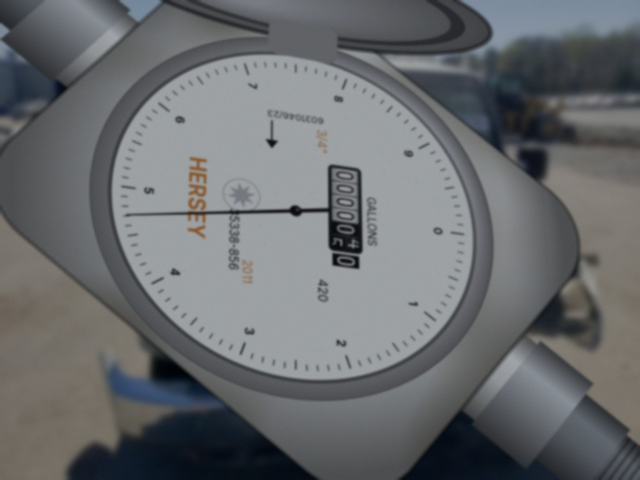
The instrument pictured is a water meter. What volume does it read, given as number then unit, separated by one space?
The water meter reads 44.7 gal
